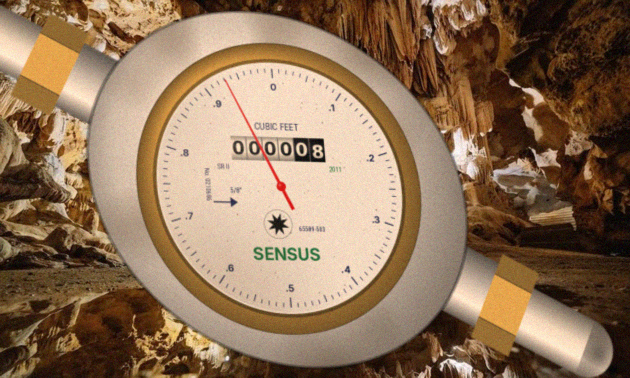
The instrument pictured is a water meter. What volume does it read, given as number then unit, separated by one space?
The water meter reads 7.93 ft³
